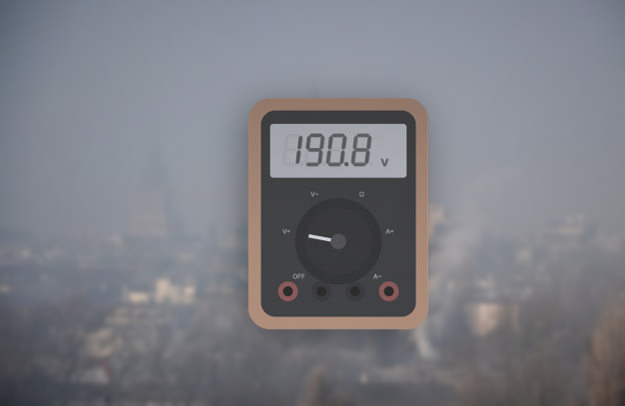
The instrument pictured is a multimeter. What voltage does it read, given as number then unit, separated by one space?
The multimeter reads 190.8 V
